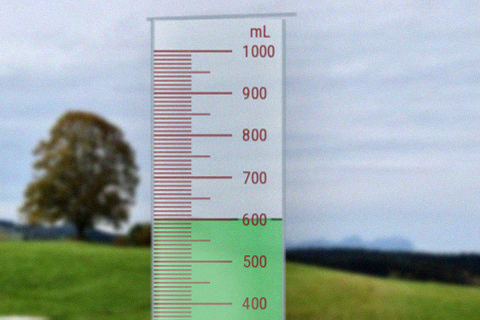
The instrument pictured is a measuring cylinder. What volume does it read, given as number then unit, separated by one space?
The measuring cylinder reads 600 mL
